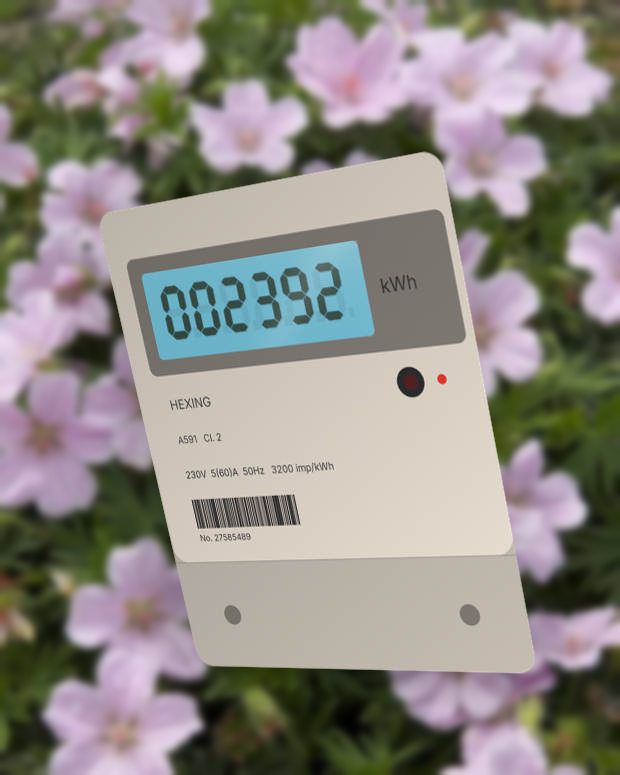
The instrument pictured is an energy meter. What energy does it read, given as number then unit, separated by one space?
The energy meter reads 2392 kWh
